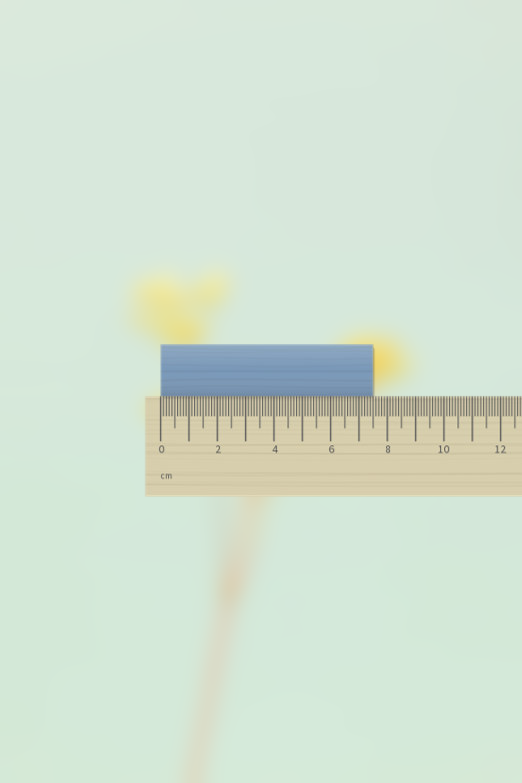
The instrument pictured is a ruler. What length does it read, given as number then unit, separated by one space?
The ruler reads 7.5 cm
